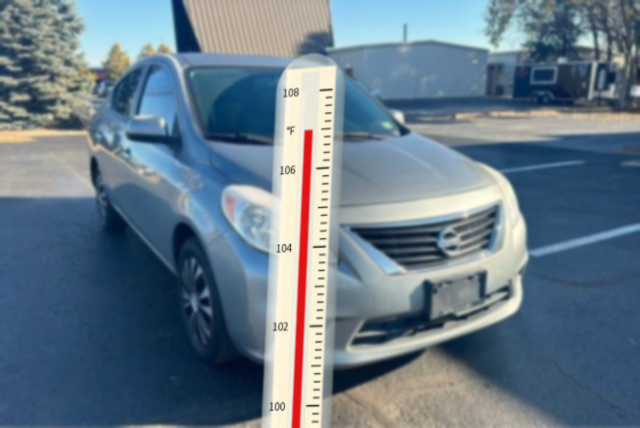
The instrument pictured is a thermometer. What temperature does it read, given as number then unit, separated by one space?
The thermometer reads 107 °F
